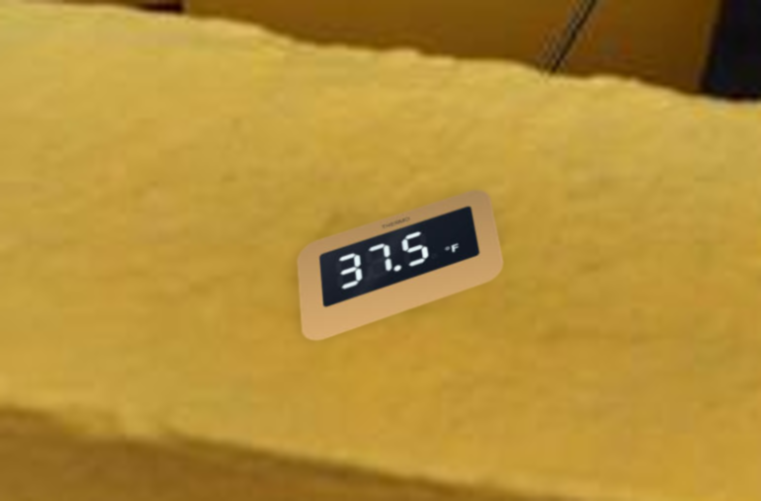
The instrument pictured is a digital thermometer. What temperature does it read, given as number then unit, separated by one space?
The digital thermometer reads 37.5 °F
